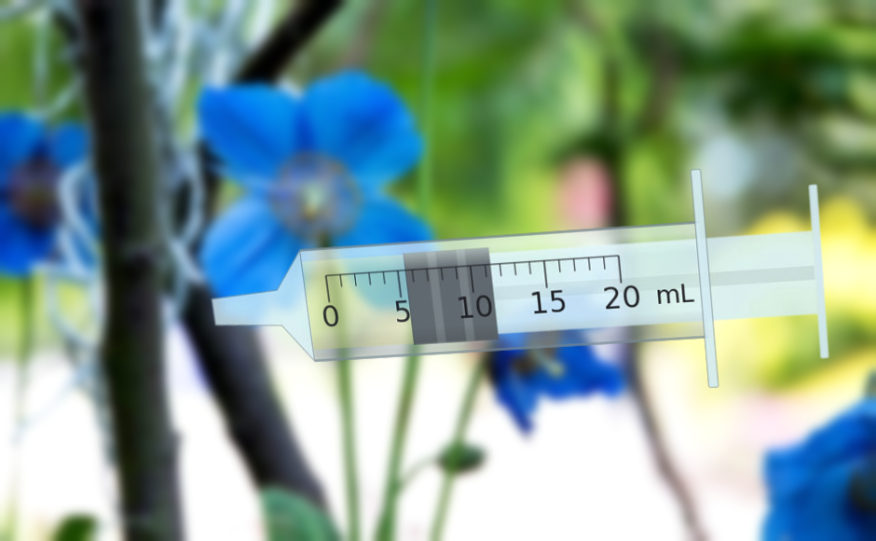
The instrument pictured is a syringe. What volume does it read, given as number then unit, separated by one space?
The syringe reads 5.5 mL
